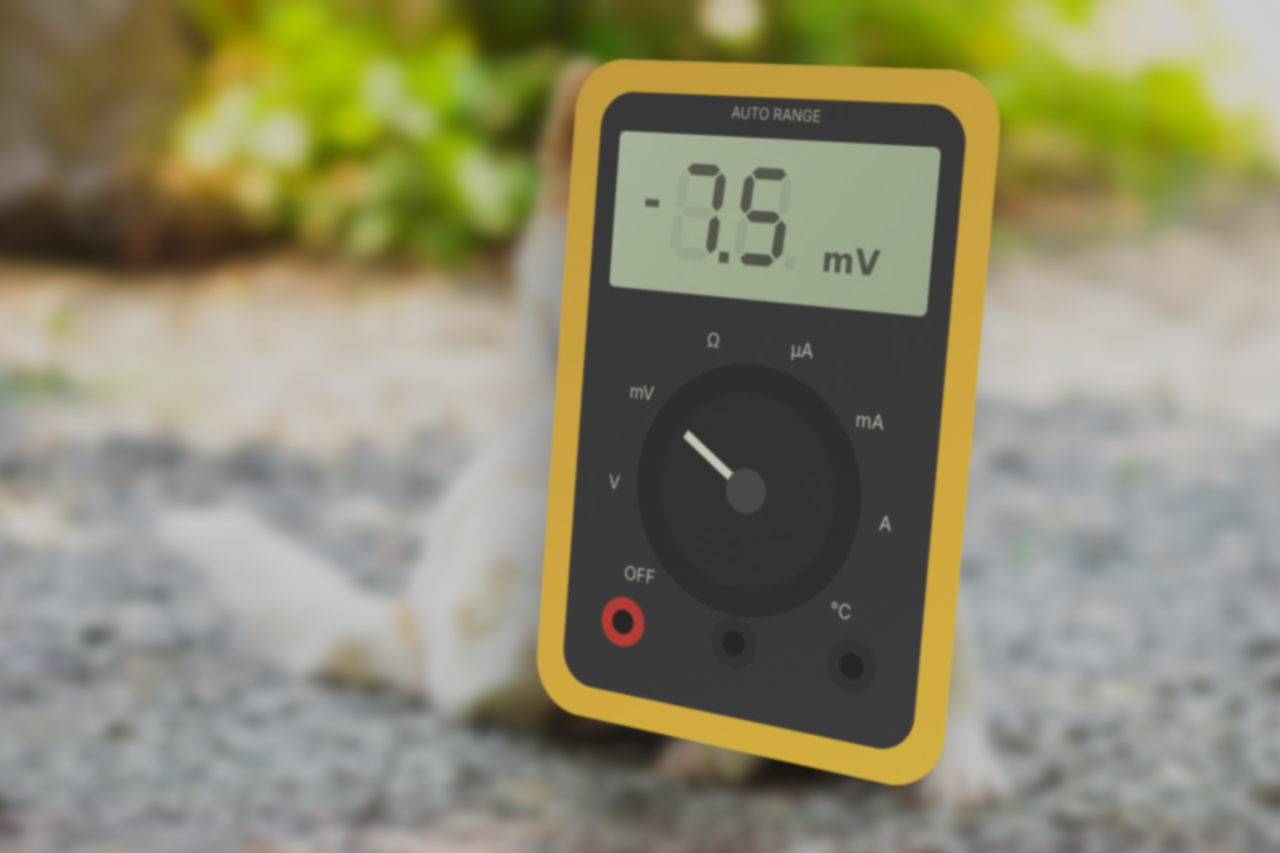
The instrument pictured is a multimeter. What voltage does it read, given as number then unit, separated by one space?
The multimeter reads -7.5 mV
